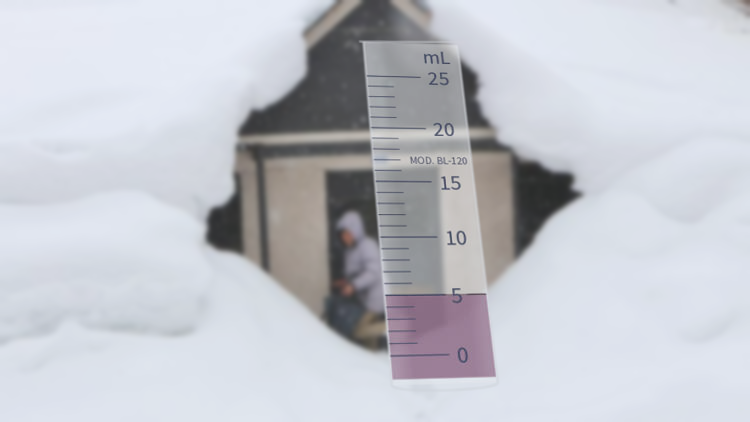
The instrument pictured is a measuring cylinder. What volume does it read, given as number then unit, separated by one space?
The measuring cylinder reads 5 mL
